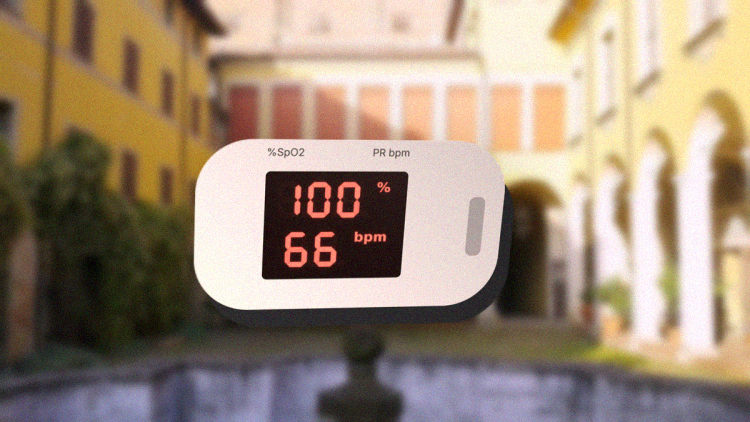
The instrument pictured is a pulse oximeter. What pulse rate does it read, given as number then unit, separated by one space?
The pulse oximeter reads 66 bpm
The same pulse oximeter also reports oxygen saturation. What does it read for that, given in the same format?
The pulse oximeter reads 100 %
